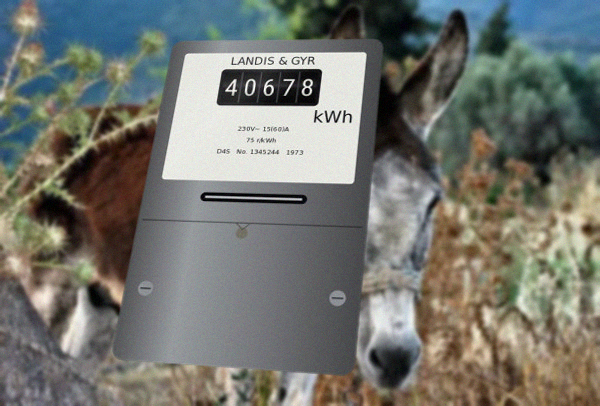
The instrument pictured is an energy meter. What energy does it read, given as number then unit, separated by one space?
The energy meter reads 40678 kWh
